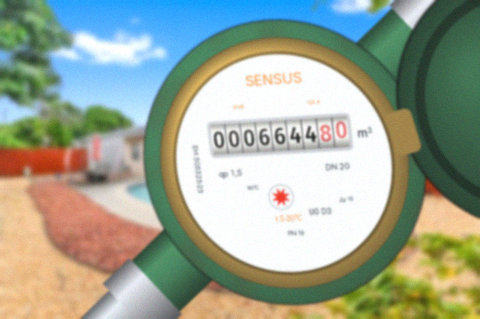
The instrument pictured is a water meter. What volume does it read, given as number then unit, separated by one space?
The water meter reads 6644.80 m³
